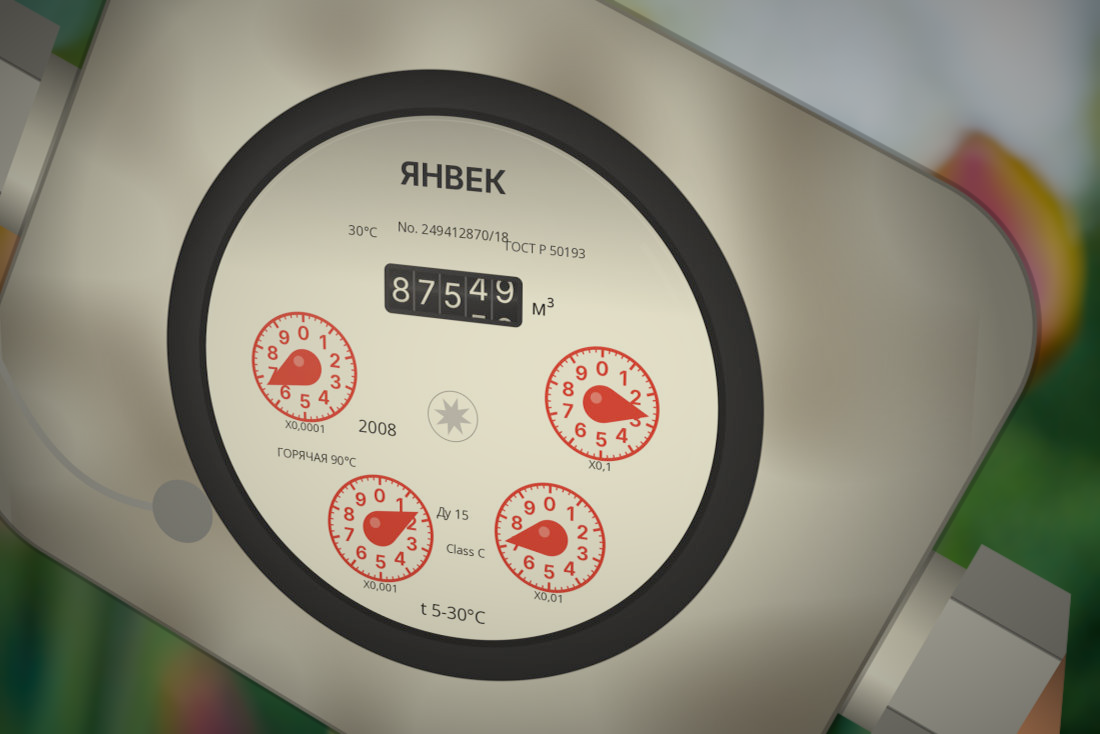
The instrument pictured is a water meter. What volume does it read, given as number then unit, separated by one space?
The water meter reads 87549.2716 m³
